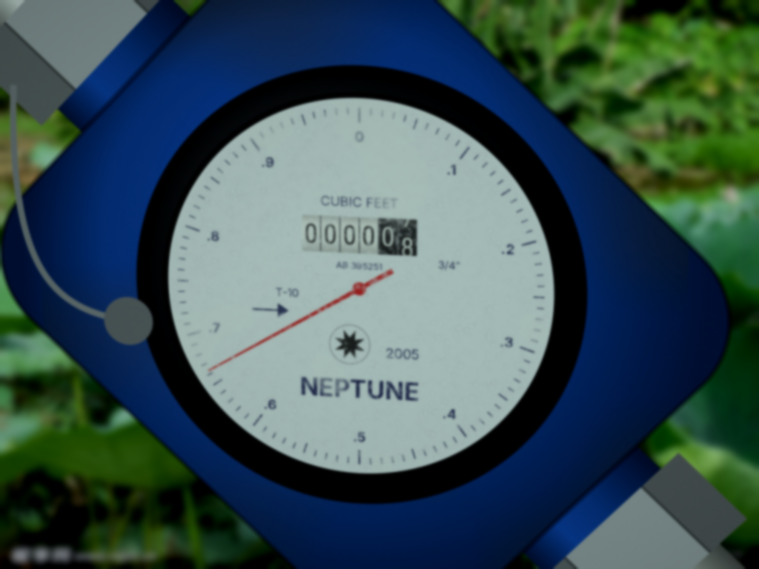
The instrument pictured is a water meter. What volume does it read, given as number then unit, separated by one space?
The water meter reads 7.66 ft³
